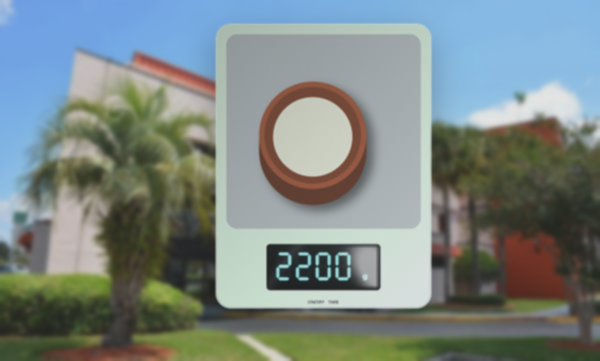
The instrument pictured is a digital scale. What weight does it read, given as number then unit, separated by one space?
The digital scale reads 2200 g
